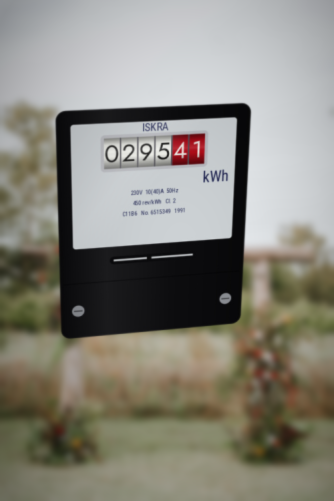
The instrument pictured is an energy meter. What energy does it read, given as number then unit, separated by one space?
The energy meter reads 295.41 kWh
